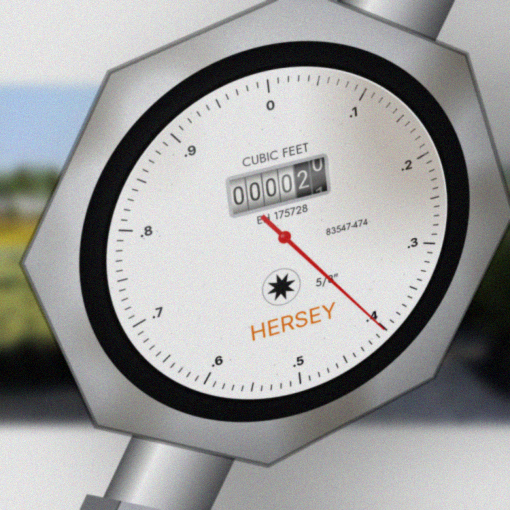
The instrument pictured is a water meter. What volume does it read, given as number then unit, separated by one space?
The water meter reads 20.40 ft³
